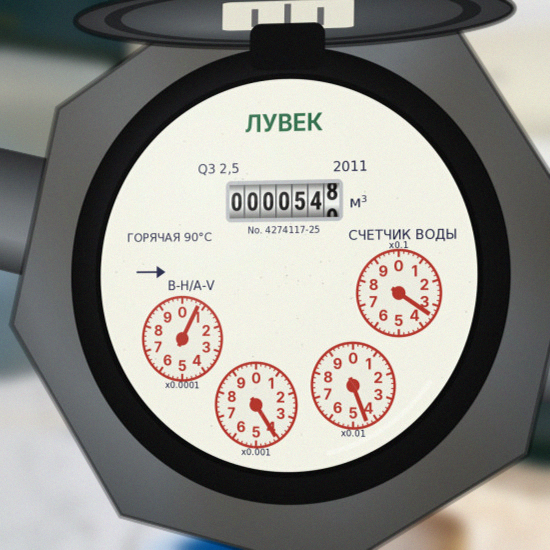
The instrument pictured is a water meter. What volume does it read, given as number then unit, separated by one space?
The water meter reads 548.3440 m³
